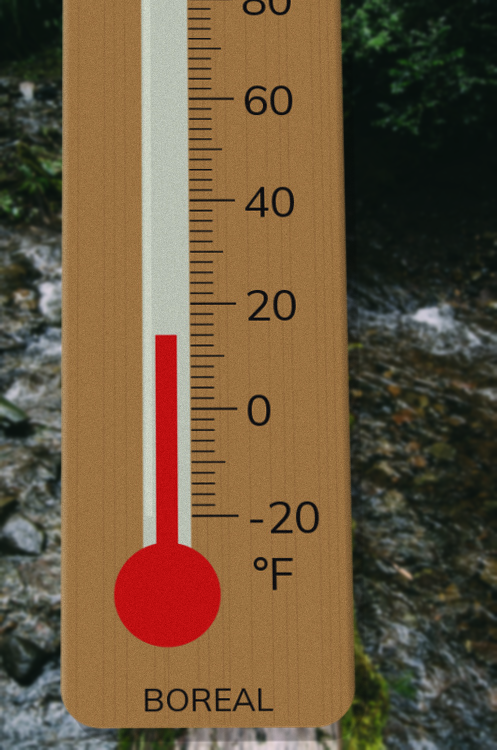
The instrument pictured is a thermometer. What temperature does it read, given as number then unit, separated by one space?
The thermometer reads 14 °F
